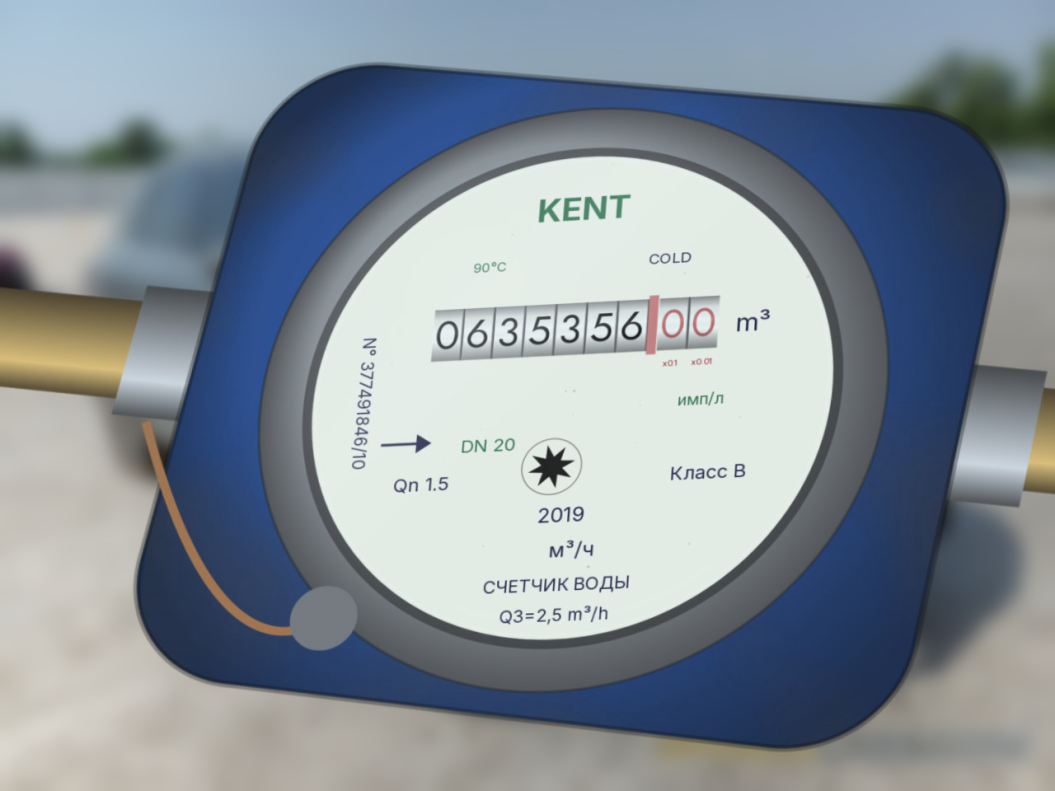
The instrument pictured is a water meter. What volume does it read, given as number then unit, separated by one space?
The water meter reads 635356.00 m³
